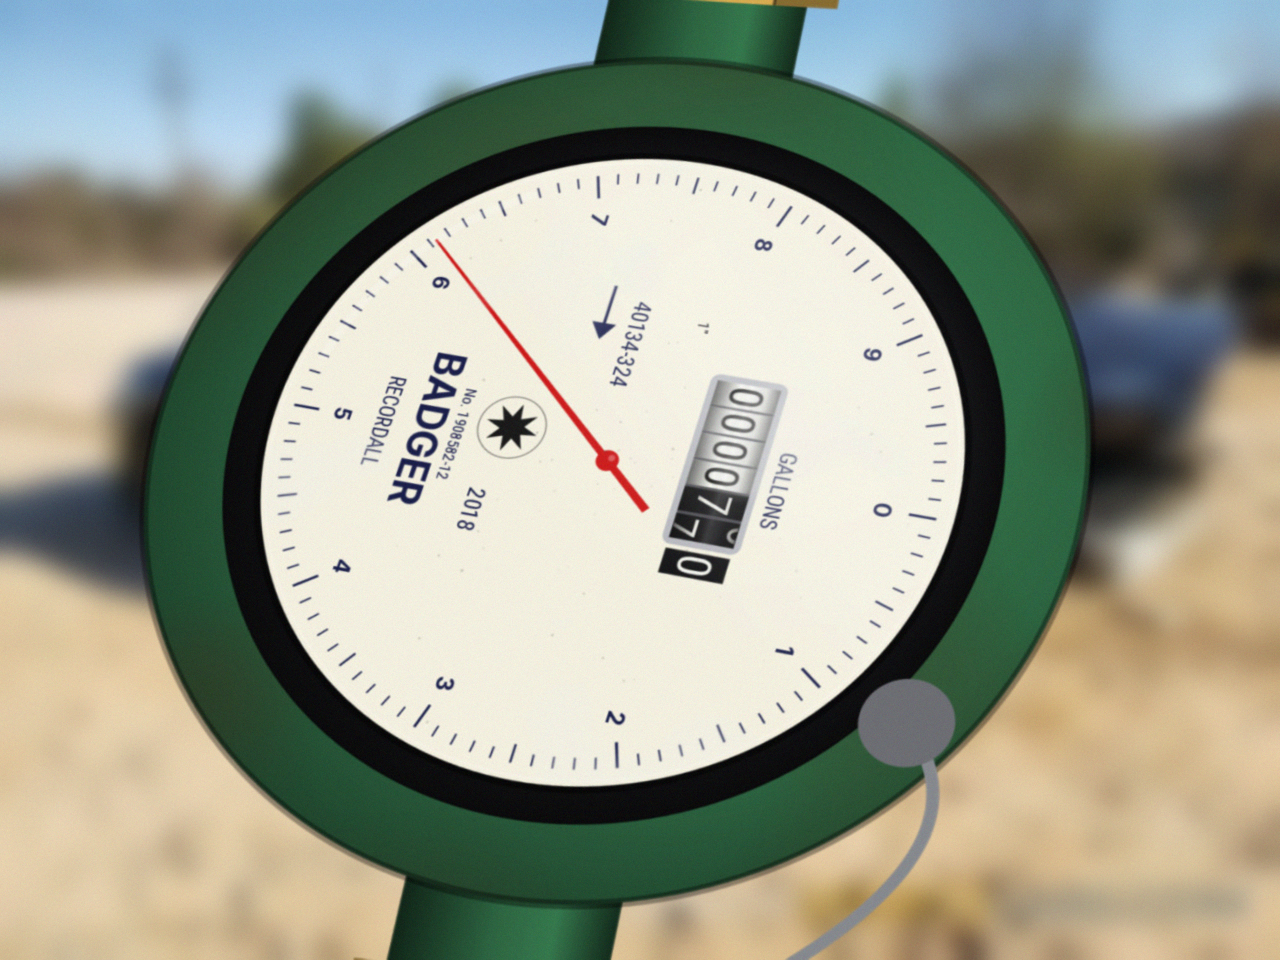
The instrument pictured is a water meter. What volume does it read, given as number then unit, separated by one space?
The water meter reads 766.1 gal
